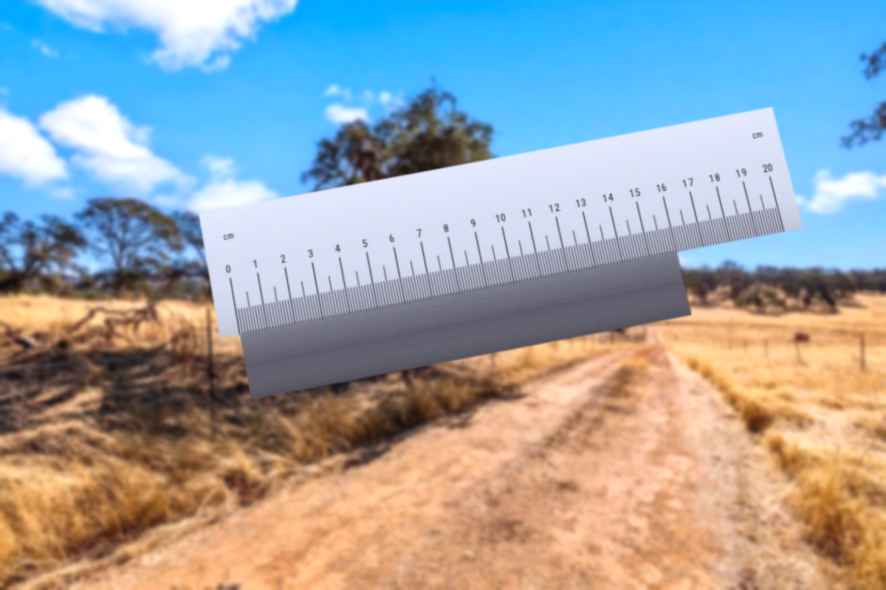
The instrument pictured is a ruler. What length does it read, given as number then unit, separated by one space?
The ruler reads 16 cm
